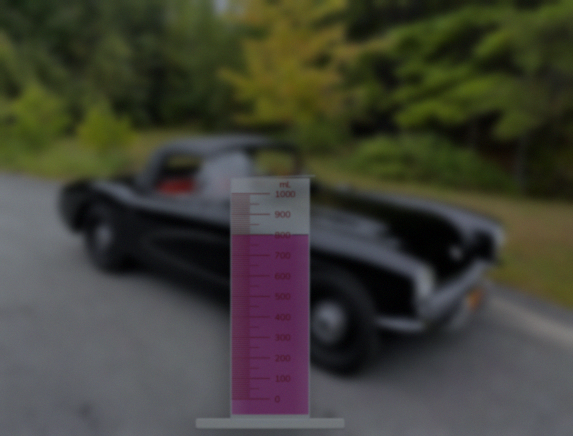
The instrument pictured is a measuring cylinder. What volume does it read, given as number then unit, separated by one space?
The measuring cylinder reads 800 mL
